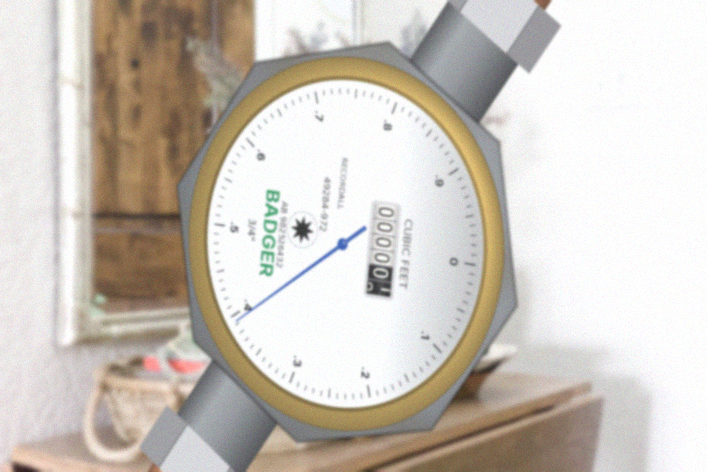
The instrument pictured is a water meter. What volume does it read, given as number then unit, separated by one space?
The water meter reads 1.39 ft³
